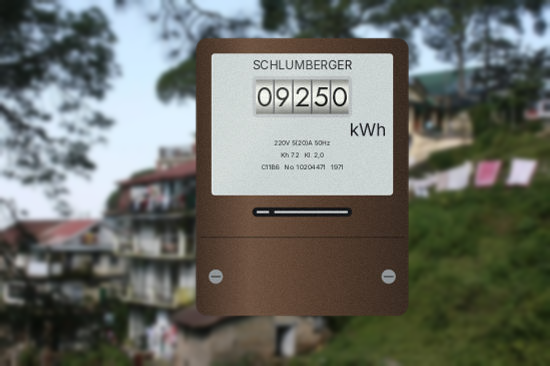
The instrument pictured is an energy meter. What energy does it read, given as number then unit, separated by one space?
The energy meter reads 9250 kWh
